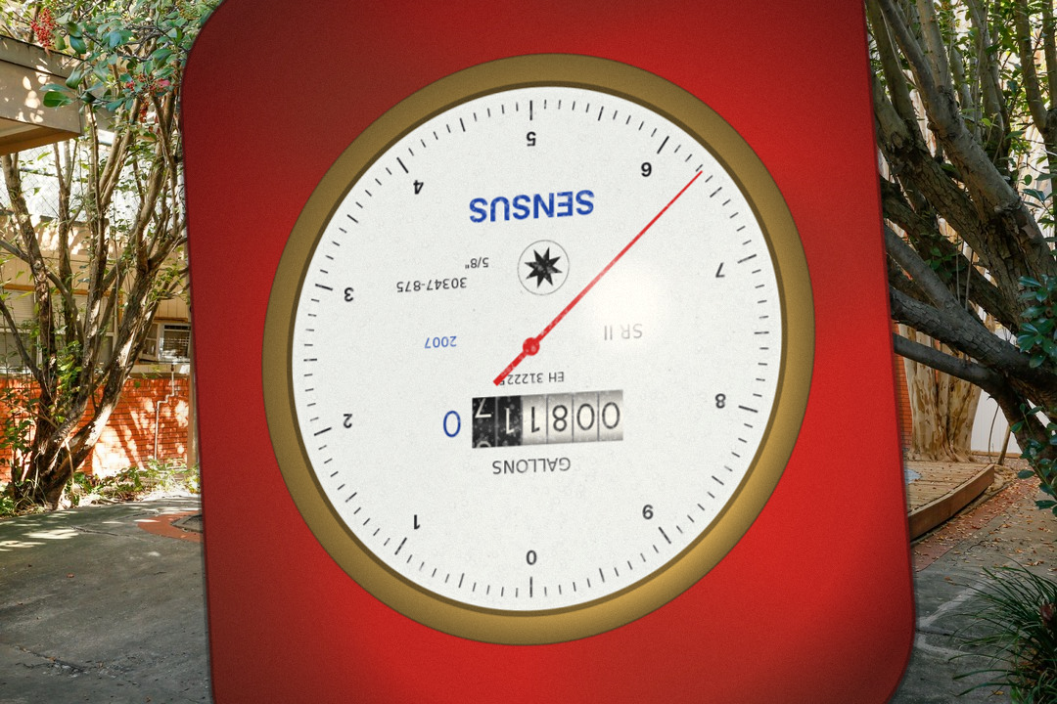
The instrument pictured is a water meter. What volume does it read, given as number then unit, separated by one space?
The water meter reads 81166.3 gal
